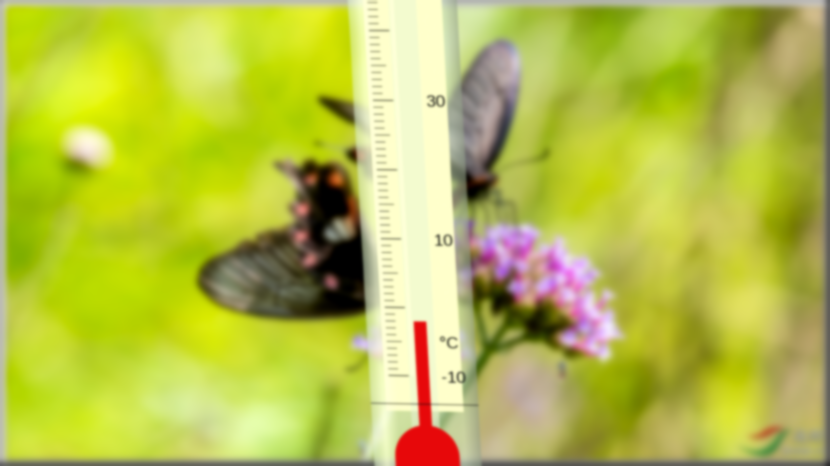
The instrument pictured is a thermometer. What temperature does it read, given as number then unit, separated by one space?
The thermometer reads -2 °C
